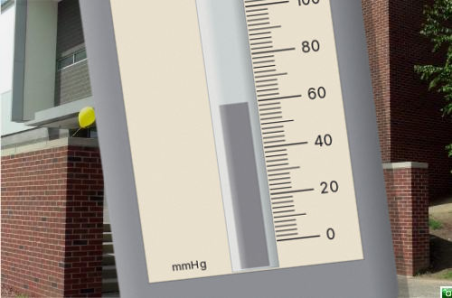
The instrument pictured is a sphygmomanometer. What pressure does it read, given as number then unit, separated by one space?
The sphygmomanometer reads 60 mmHg
